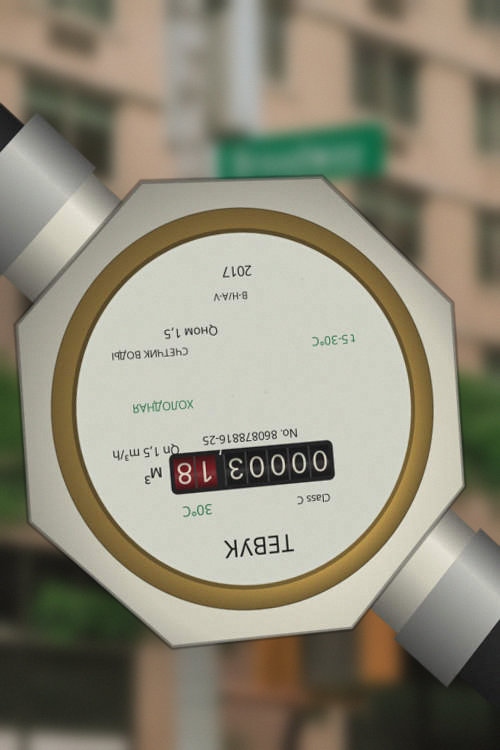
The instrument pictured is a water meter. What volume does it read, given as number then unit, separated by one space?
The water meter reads 3.18 m³
